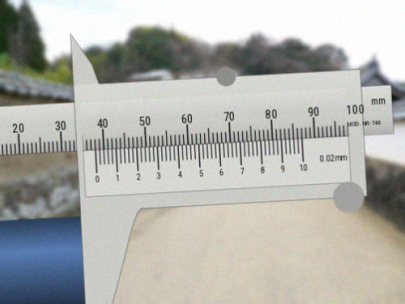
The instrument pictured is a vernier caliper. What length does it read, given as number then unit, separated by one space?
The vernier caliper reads 38.0 mm
